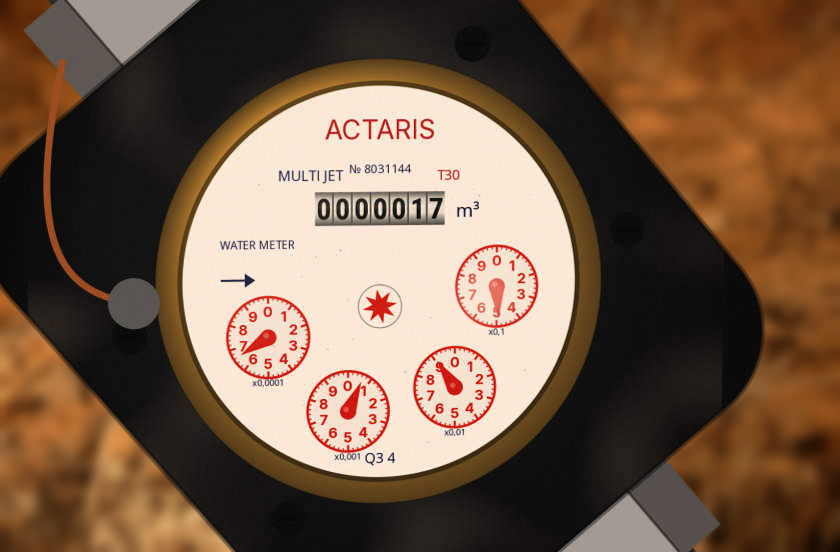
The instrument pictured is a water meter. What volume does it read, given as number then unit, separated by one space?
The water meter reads 17.4906 m³
